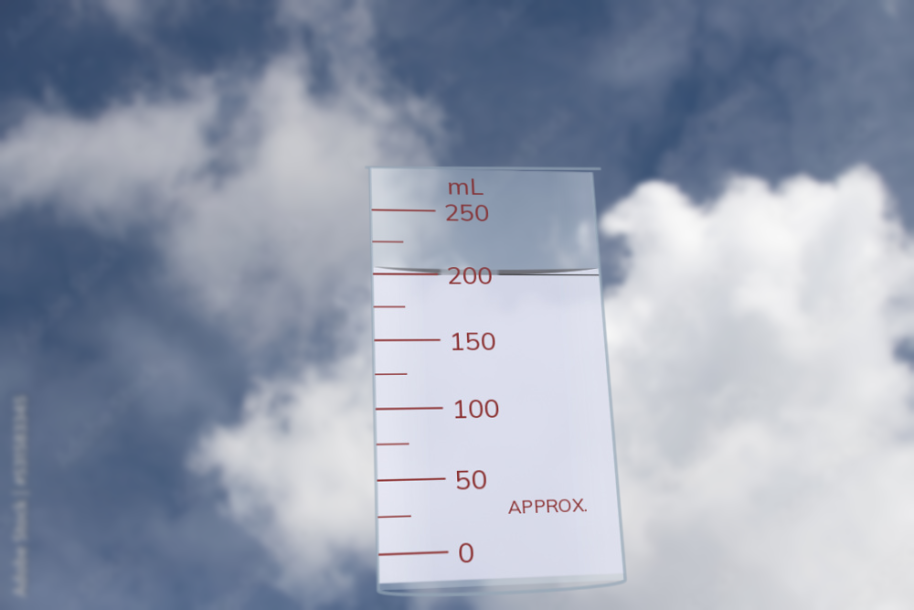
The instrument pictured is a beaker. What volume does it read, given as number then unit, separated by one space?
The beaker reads 200 mL
